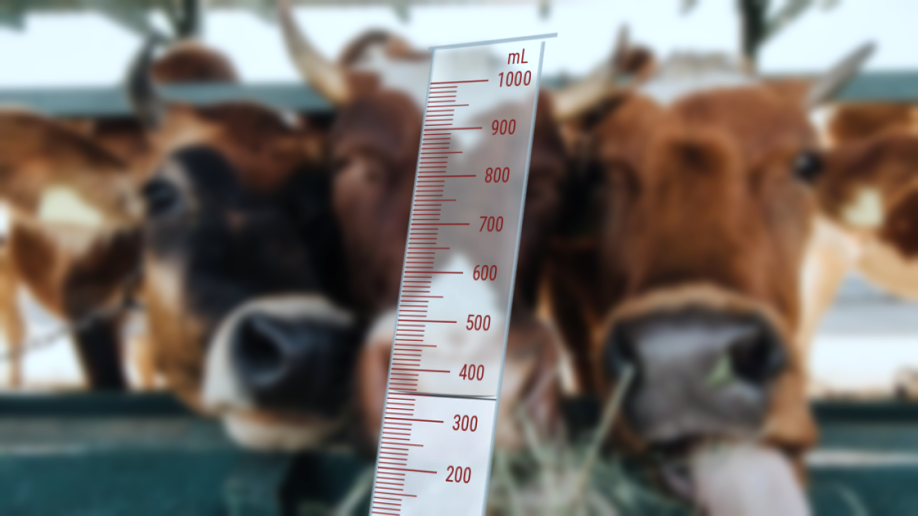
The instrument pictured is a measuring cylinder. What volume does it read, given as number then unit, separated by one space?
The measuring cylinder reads 350 mL
